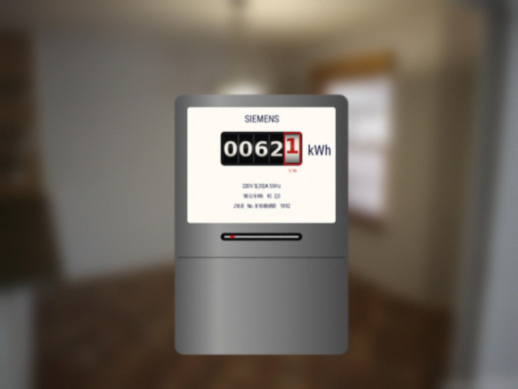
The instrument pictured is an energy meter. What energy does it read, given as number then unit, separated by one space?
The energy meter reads 62.1 kWh
